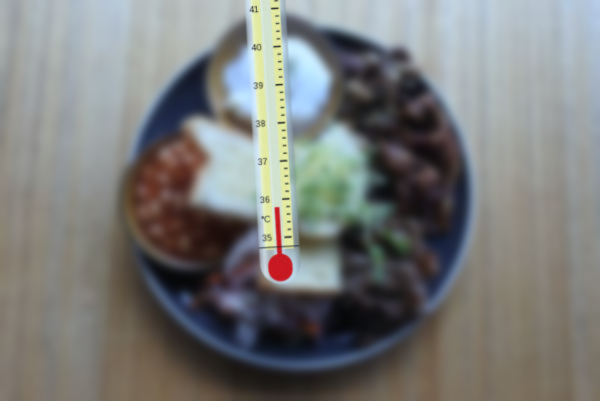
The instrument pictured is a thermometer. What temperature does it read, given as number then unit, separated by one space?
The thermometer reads 35.8 °C
